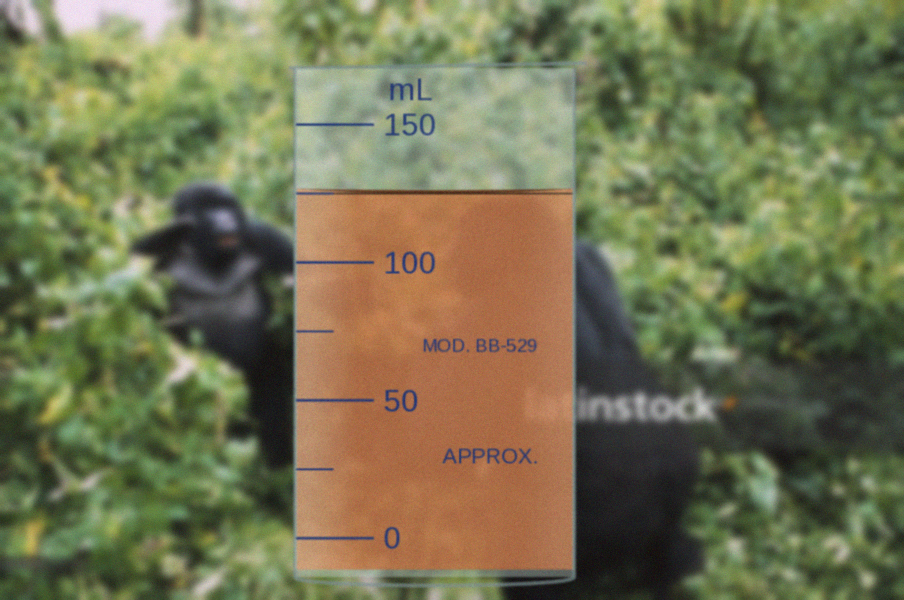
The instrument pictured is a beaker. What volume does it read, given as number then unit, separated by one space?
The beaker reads 125 mL
